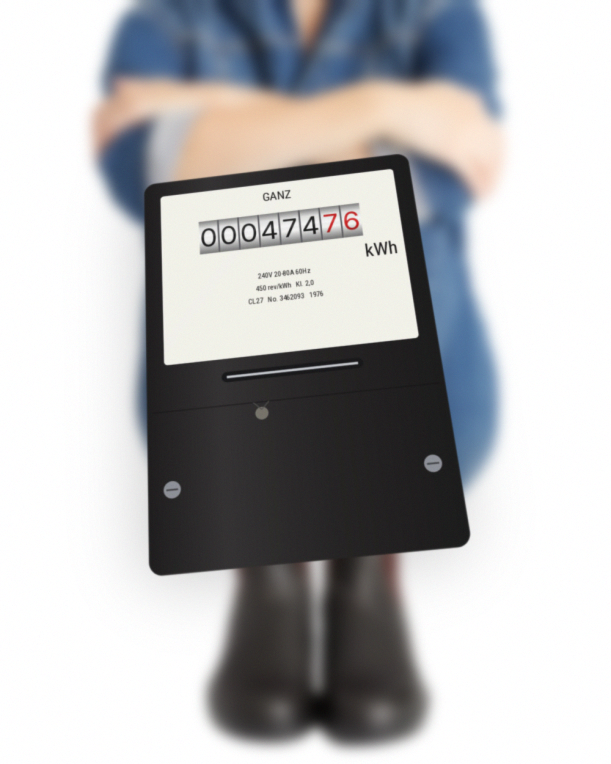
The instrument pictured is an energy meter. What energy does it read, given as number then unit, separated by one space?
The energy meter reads 474.76 kWh
